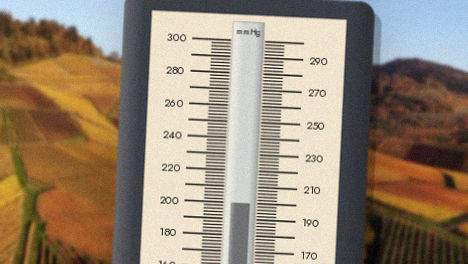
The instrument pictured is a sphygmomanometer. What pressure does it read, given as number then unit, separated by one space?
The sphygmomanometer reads 200 mmHg
